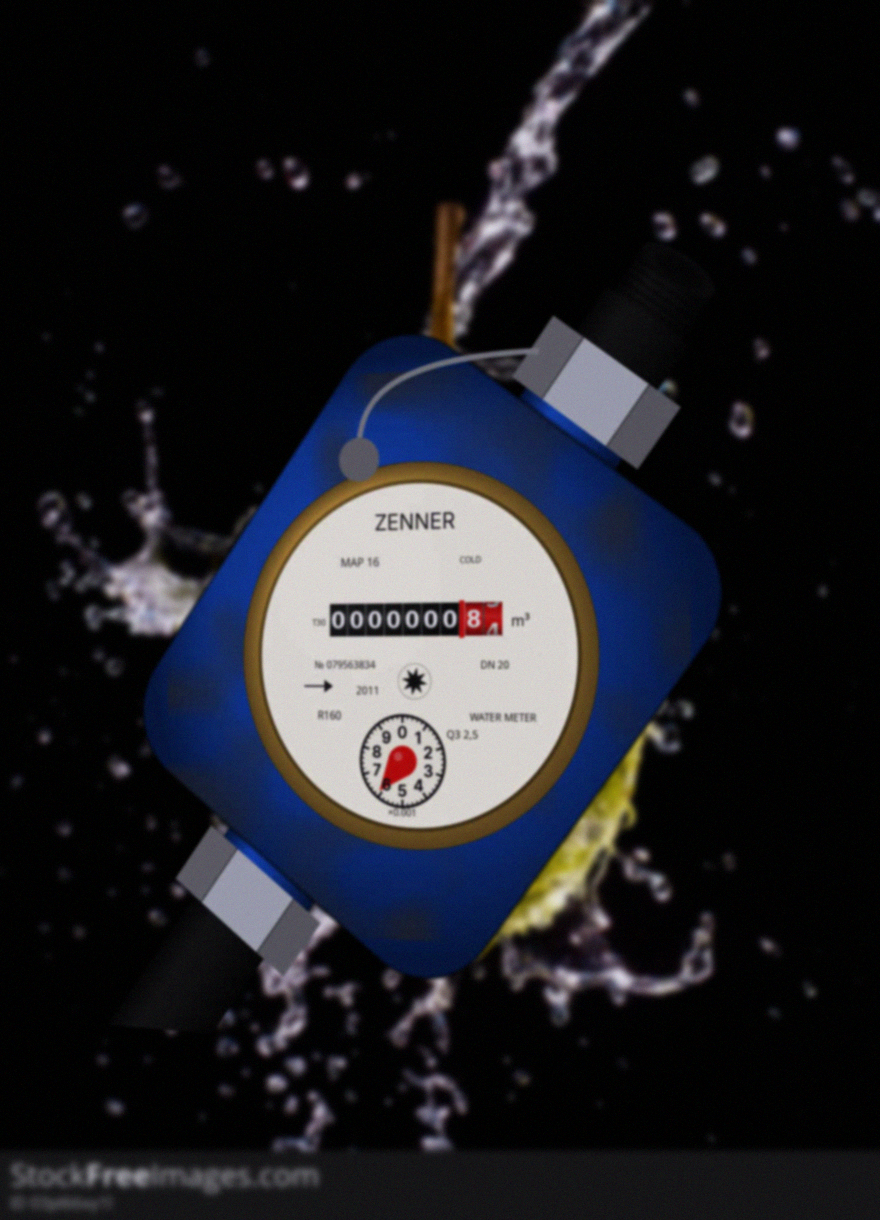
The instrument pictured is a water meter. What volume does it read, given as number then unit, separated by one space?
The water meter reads 0.836 m³
